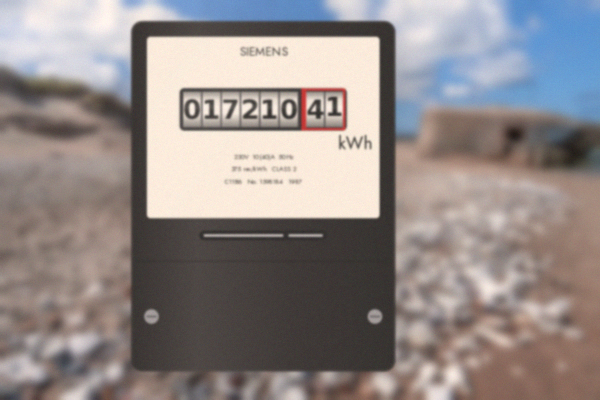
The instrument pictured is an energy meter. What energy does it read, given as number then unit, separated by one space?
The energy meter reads 17210.41 kWh
